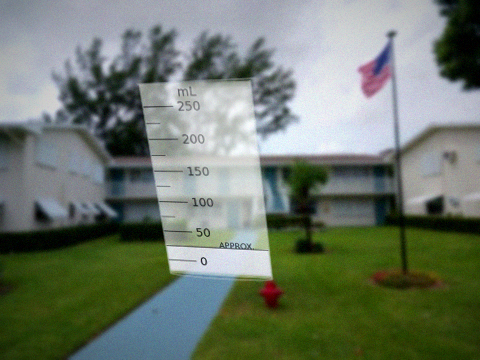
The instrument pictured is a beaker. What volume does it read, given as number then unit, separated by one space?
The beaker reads 25 mL
